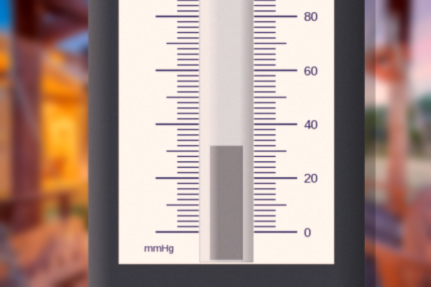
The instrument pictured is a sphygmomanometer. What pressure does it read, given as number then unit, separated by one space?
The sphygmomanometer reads 32 mmHg
